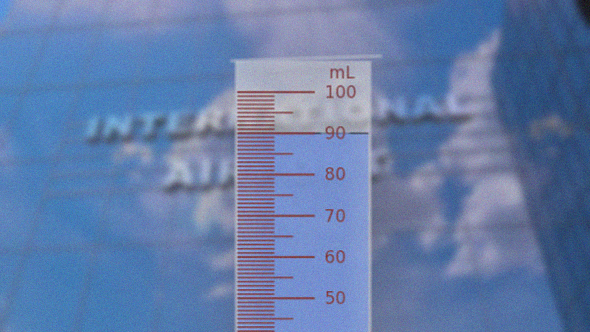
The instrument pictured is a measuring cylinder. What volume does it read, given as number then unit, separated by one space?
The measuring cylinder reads 90 mL
